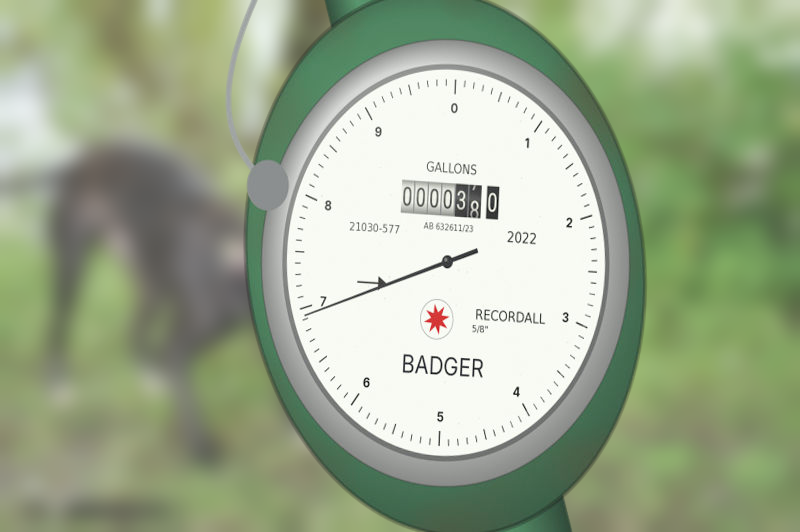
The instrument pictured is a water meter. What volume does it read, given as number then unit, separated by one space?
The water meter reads 376.9 gal
